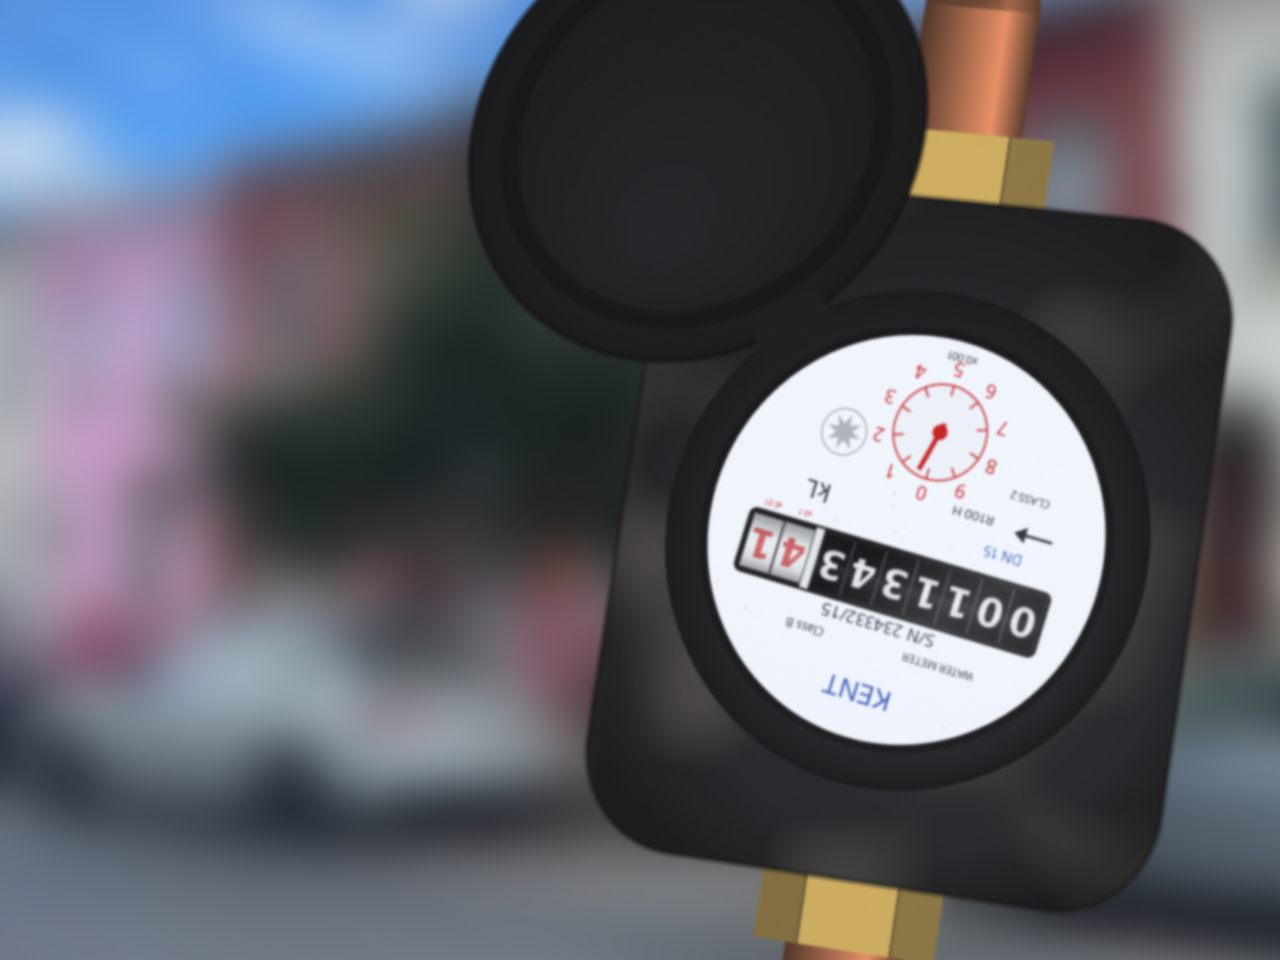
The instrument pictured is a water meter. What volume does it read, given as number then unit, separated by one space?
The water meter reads 11343.410 kL
